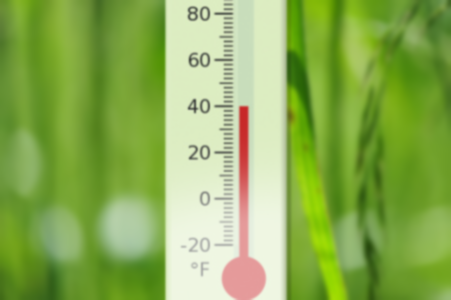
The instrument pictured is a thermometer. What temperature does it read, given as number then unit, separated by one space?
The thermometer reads 40 °F
